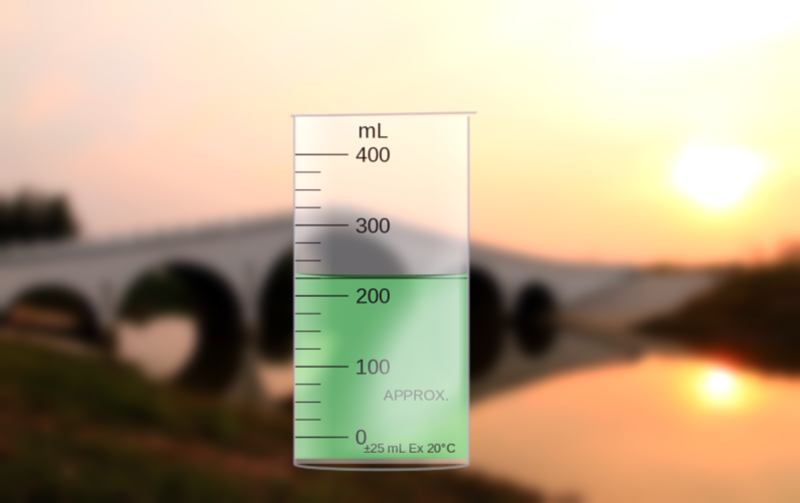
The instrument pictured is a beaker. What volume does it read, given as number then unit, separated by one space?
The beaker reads 225 mL
